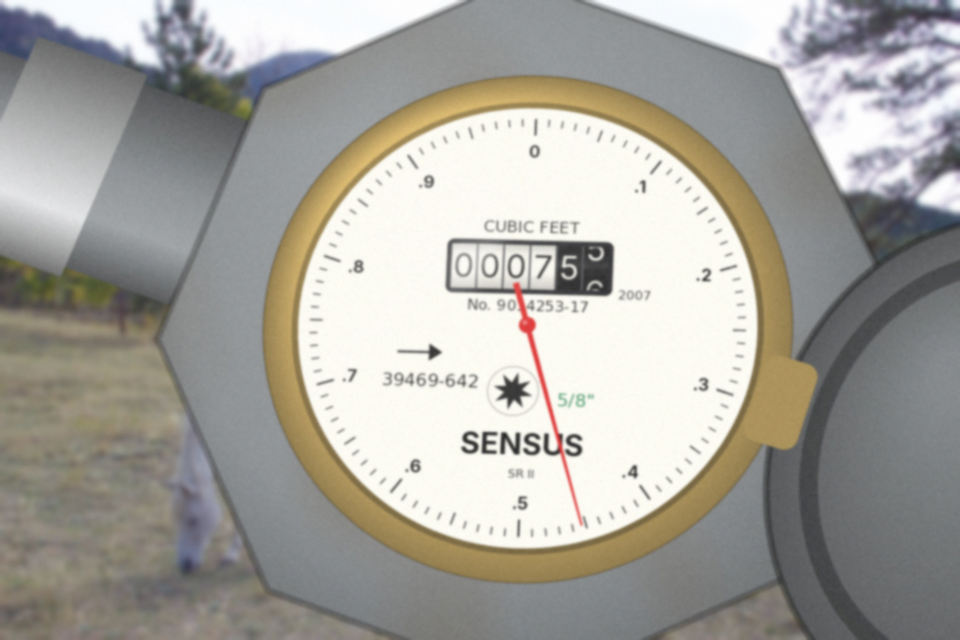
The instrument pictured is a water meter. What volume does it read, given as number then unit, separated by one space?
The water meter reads 755.45 ft³
